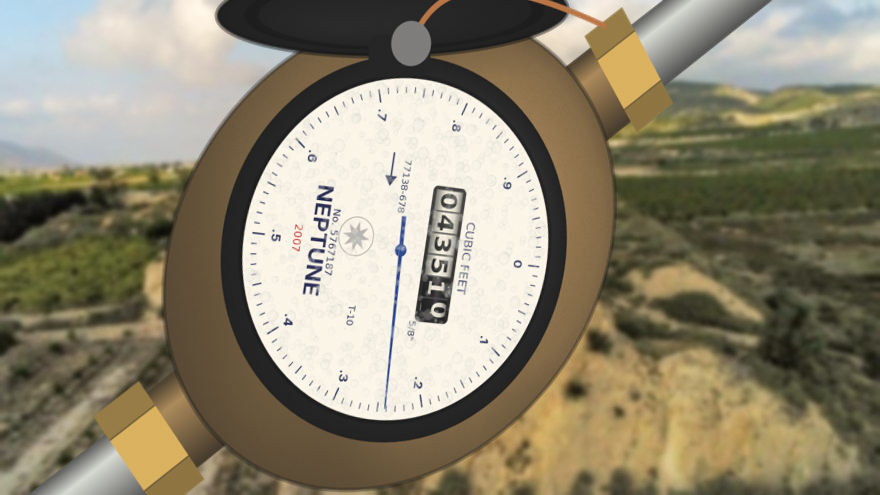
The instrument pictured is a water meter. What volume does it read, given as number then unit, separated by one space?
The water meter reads 43510.24 ft³
